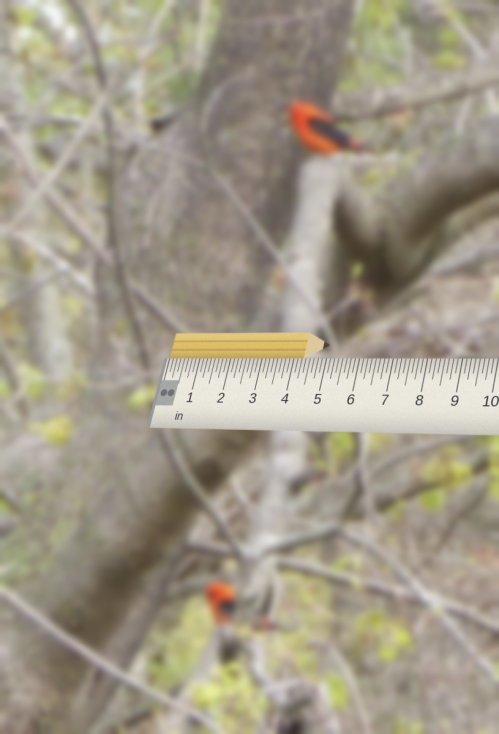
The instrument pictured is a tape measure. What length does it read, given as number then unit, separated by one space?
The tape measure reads 5 in
